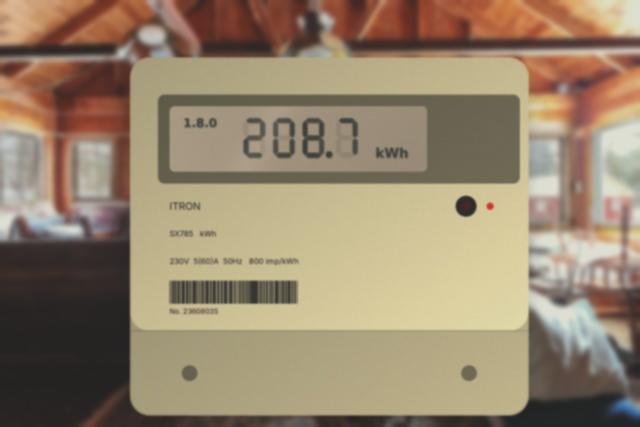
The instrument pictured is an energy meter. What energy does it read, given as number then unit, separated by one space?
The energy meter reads 208.7 kWh
